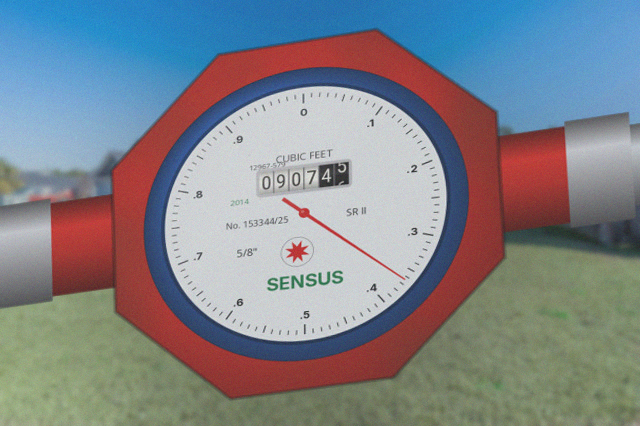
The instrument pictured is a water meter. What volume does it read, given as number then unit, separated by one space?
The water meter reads 90745.36 ft³
